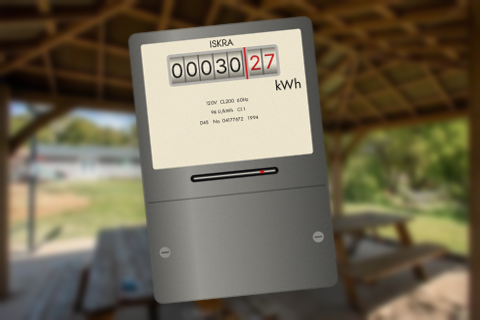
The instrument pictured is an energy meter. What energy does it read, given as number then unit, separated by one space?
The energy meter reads 30.27 kWh
